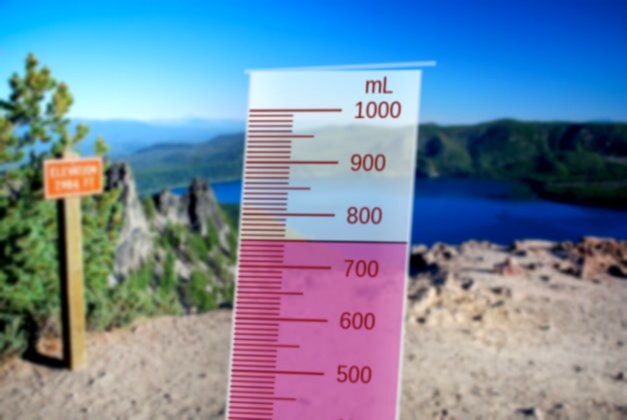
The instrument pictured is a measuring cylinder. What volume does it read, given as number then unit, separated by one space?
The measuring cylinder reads 750 mL
